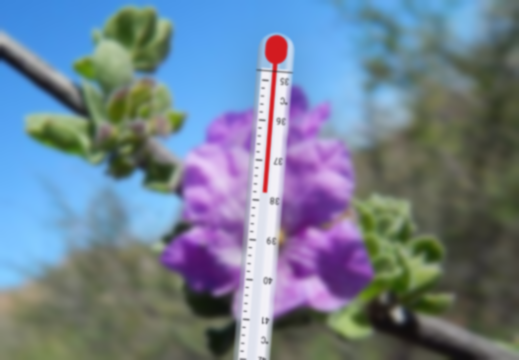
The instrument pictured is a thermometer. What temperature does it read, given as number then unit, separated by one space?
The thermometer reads 37.8 °C
